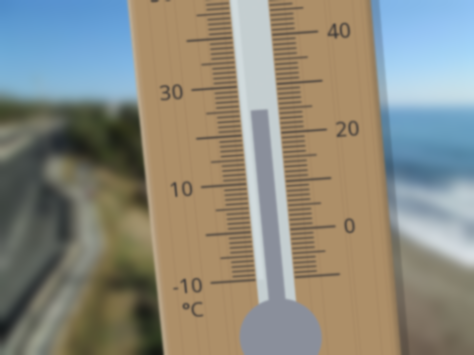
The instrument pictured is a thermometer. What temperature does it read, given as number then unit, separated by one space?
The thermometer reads 25 °C
